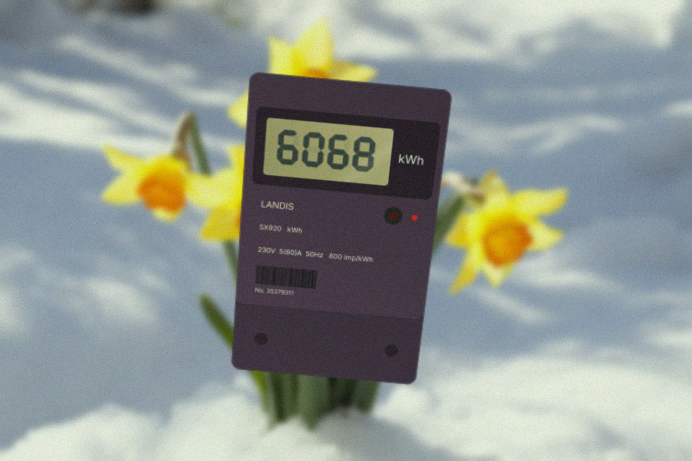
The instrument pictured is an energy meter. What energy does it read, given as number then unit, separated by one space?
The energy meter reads 6068 kWh
